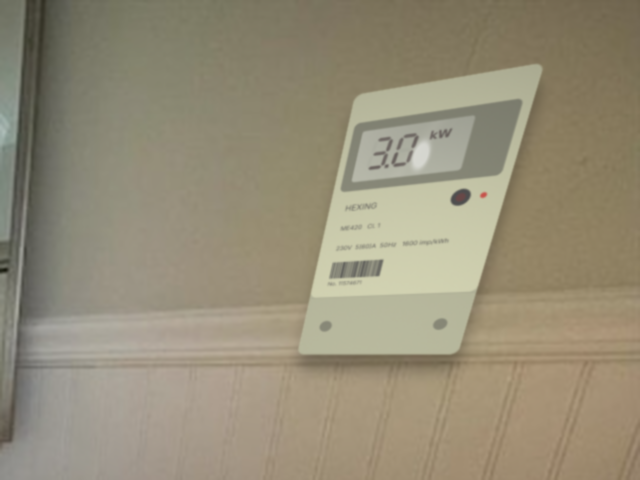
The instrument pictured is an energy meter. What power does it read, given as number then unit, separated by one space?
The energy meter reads 3.0 kW
